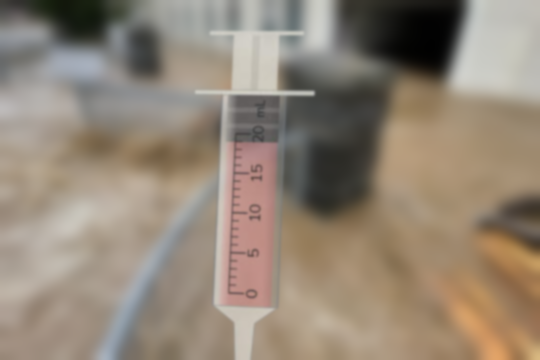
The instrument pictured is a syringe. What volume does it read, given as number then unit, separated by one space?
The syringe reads 19 mL
